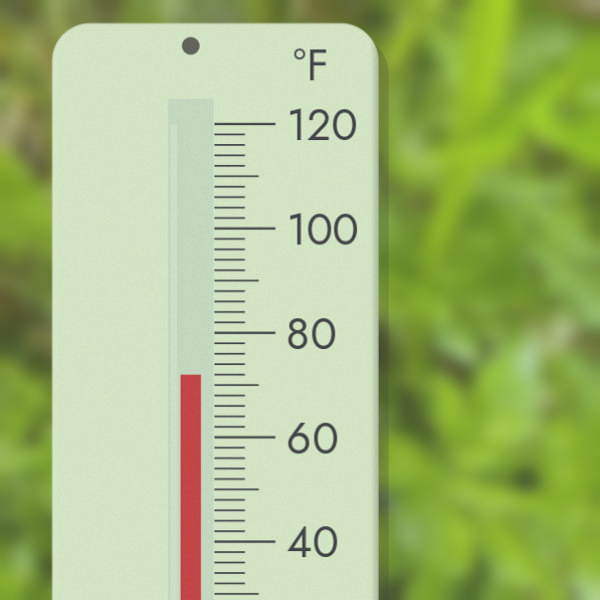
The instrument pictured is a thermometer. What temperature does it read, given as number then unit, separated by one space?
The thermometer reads 72 °F
